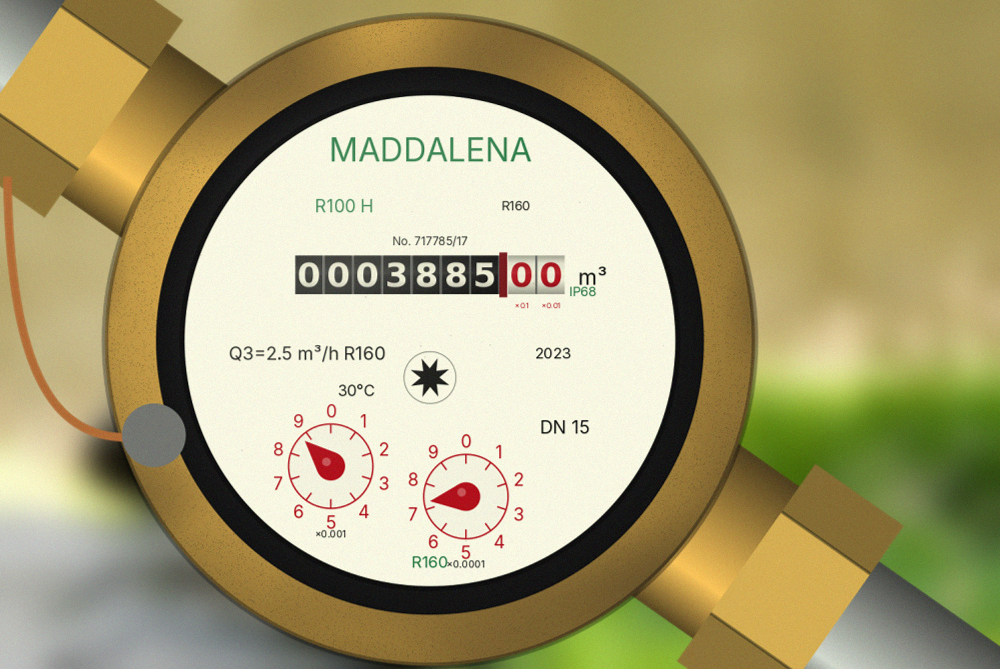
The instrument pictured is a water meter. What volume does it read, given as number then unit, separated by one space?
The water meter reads 3885.0087 m³
